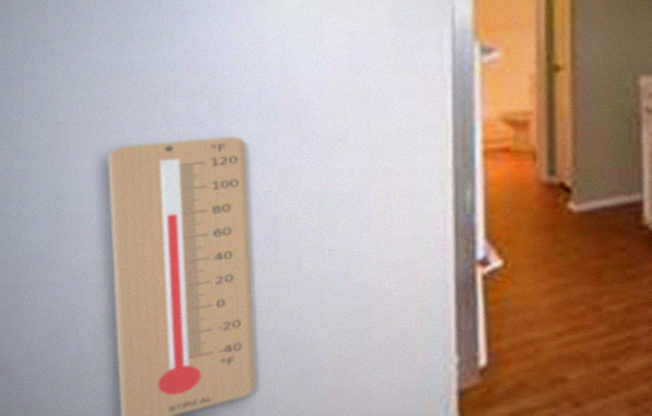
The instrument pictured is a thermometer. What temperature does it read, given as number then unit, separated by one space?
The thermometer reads 80 °F
